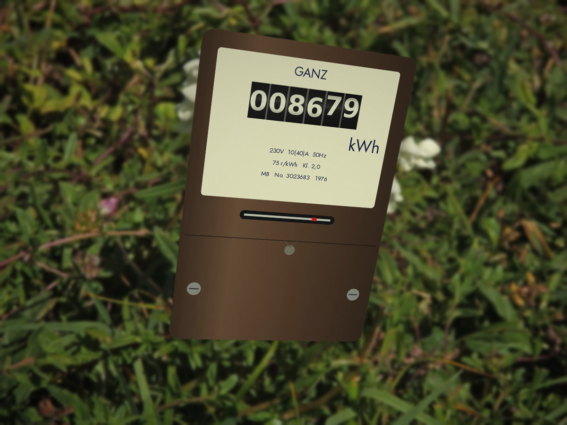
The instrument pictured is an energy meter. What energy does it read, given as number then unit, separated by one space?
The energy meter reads 8679 kWh
